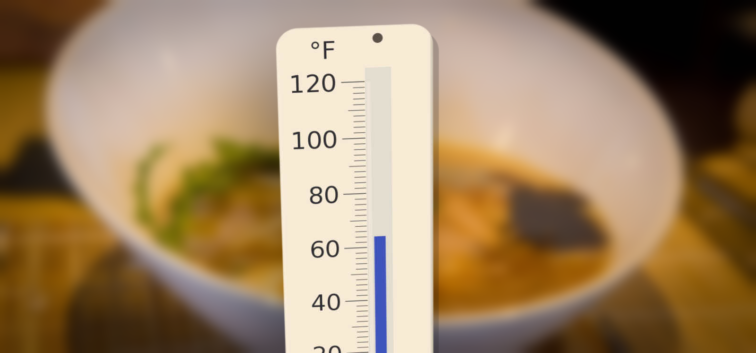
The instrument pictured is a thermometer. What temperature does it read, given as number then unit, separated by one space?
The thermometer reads 64 °F
